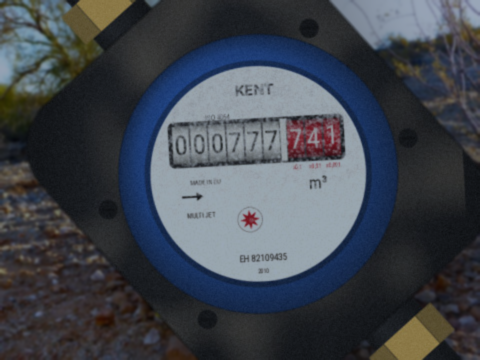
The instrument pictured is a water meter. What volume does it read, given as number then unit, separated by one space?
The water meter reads 777.741 m³
